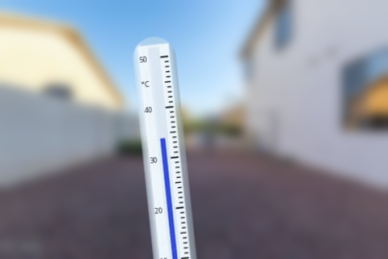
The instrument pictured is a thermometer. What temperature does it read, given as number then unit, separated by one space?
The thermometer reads 34 °C
